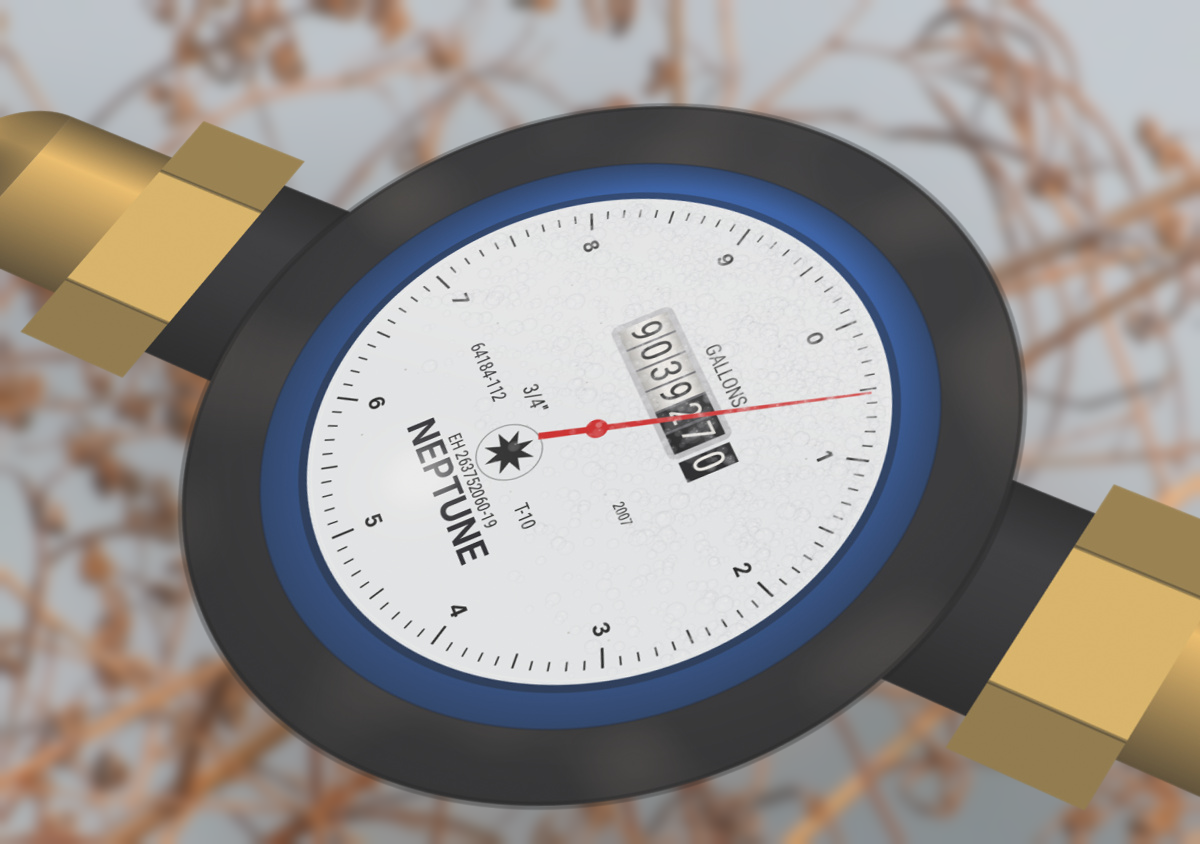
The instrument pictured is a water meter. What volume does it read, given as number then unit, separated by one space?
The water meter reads 9039270.5 gal
